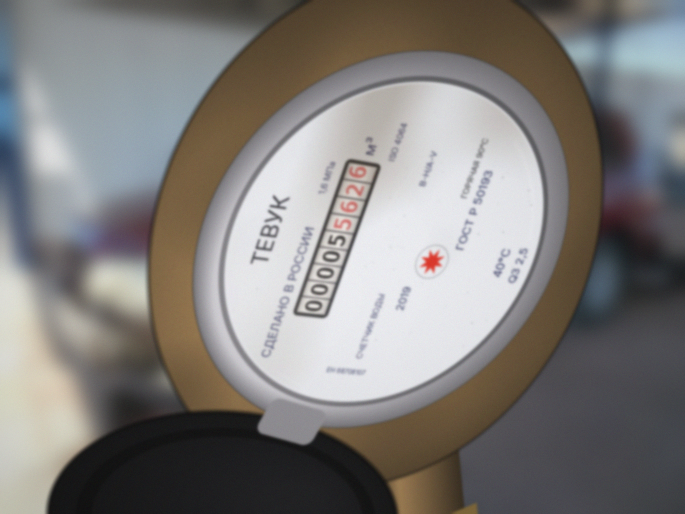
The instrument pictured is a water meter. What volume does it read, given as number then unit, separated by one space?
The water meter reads 5.5626 m³
